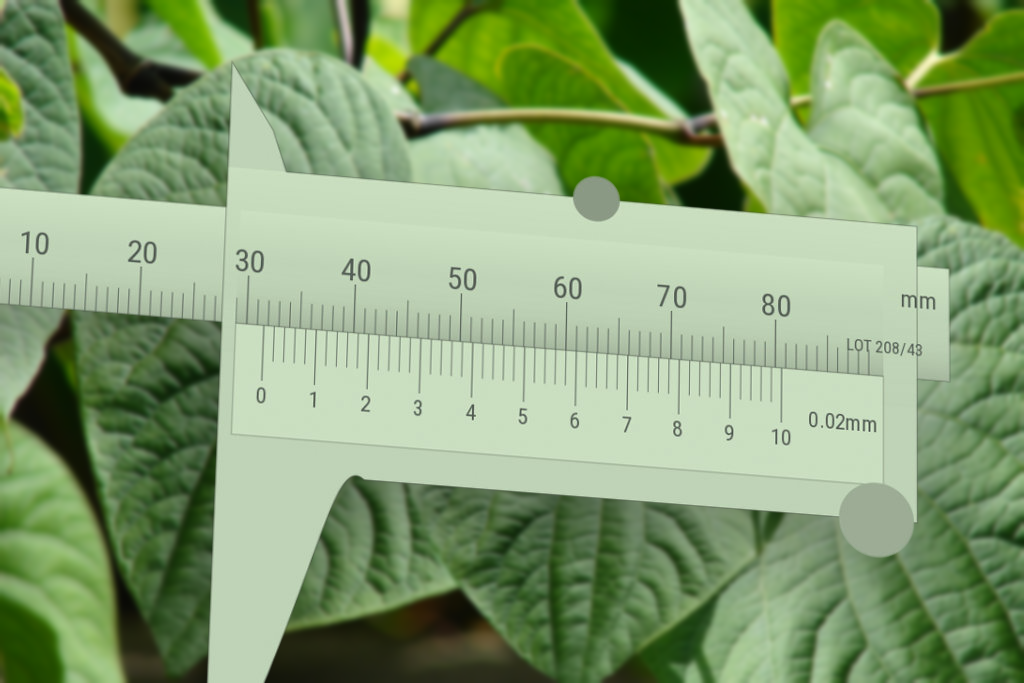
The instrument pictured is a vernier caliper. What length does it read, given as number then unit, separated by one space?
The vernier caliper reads 31.6 mm
